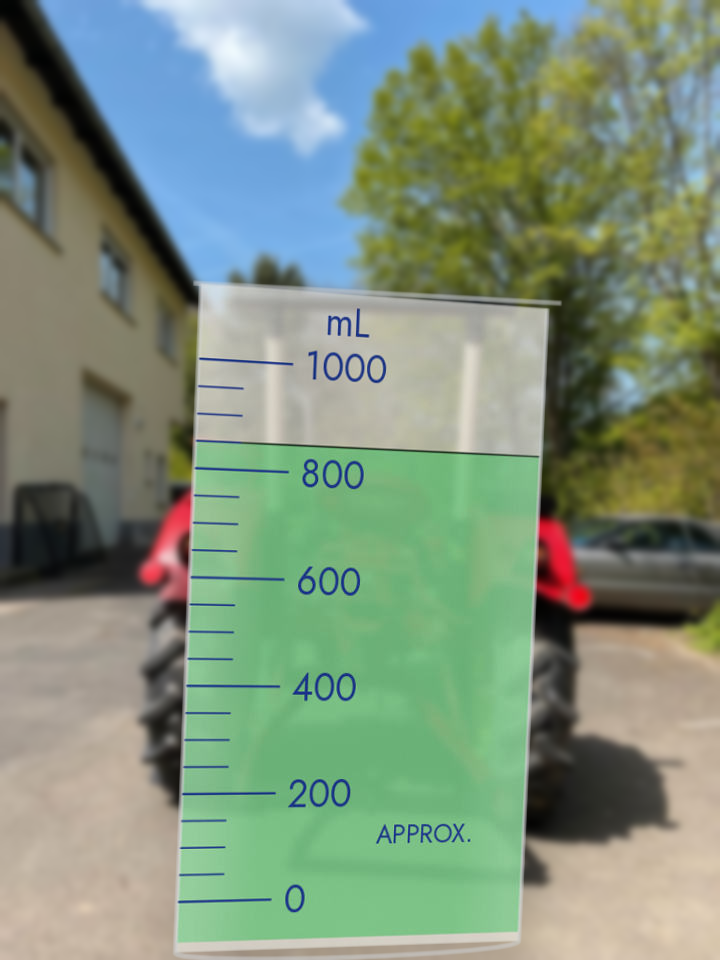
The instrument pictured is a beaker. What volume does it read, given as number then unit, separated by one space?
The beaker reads 850 mL
